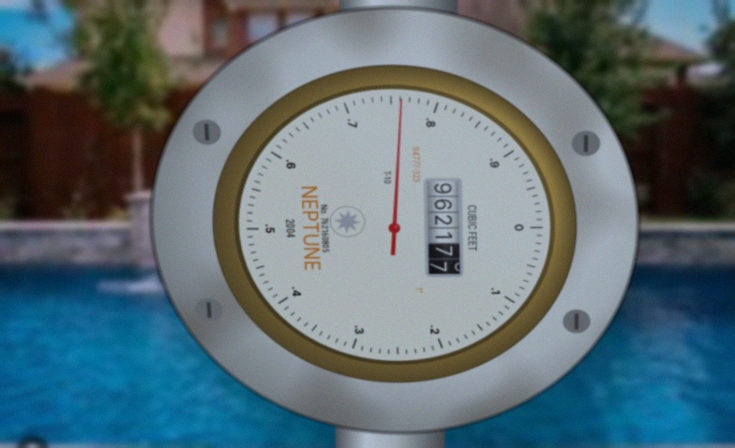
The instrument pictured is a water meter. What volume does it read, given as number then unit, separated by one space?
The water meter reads 962176.76 ft³
